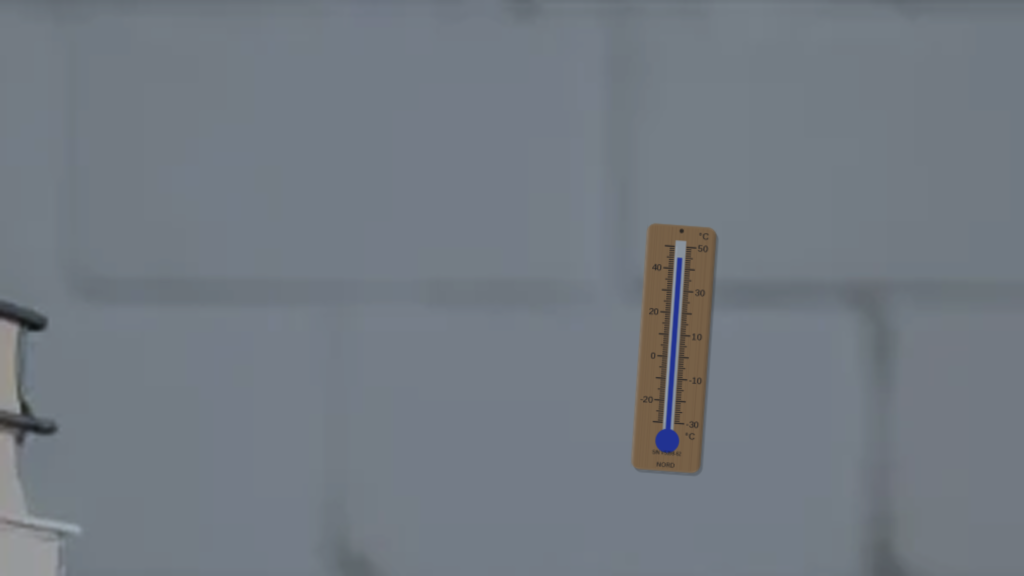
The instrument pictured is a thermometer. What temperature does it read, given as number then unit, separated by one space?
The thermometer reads 45 °C
